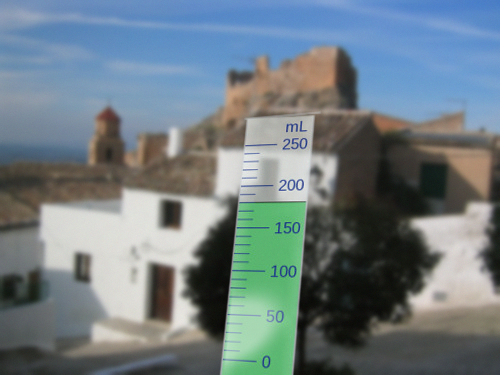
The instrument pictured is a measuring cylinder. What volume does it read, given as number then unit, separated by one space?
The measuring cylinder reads 180 mL
